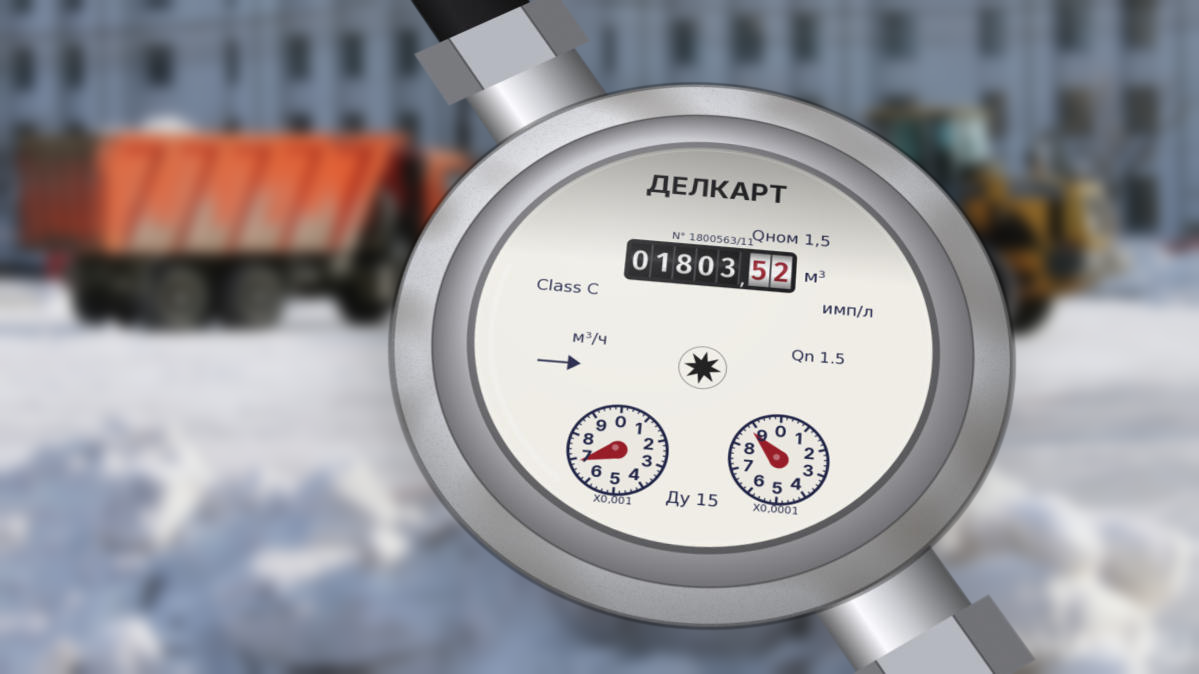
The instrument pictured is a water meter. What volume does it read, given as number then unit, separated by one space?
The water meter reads 1803.5268 m³
